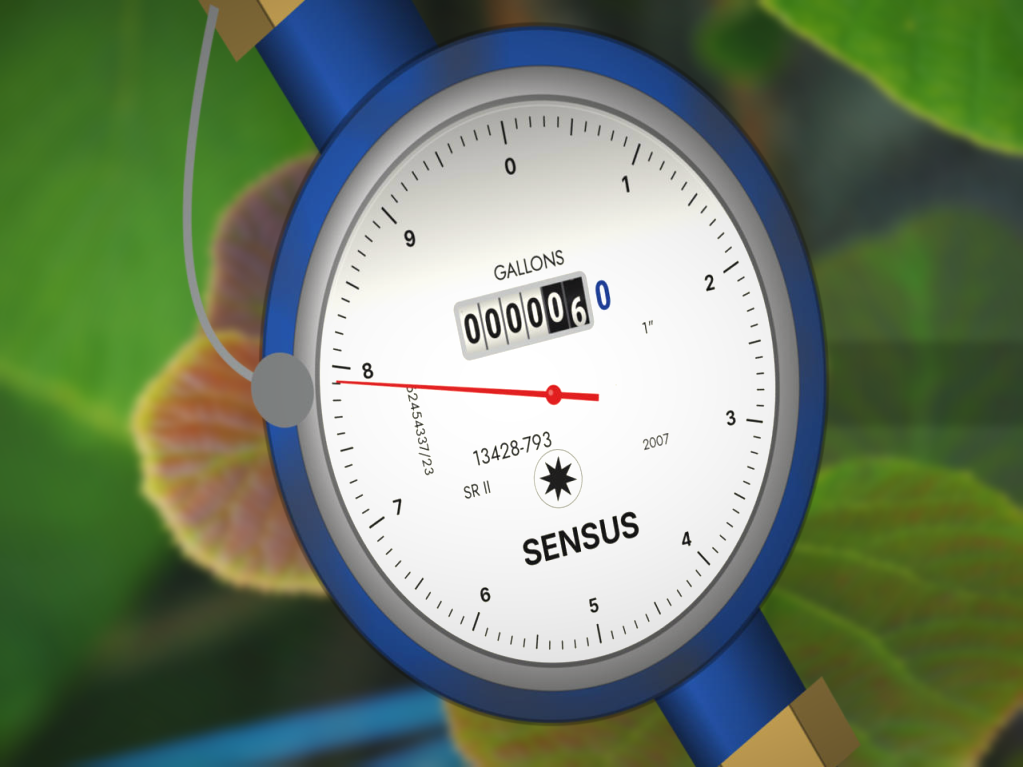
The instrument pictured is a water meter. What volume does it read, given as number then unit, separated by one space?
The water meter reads 57.9 gal
